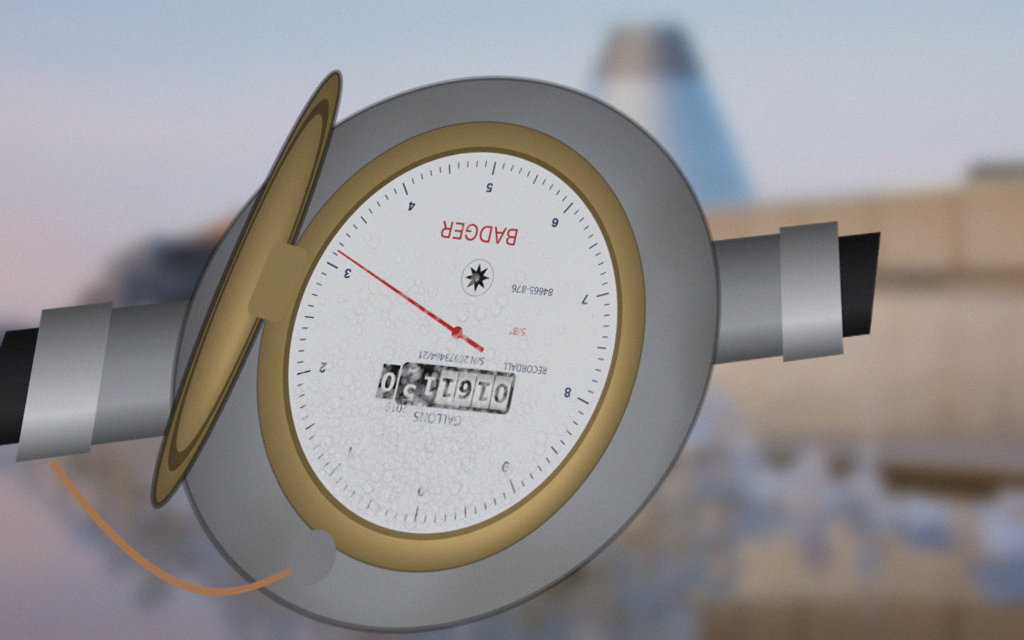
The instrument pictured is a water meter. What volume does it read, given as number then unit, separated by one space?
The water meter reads 161153.1 gal
